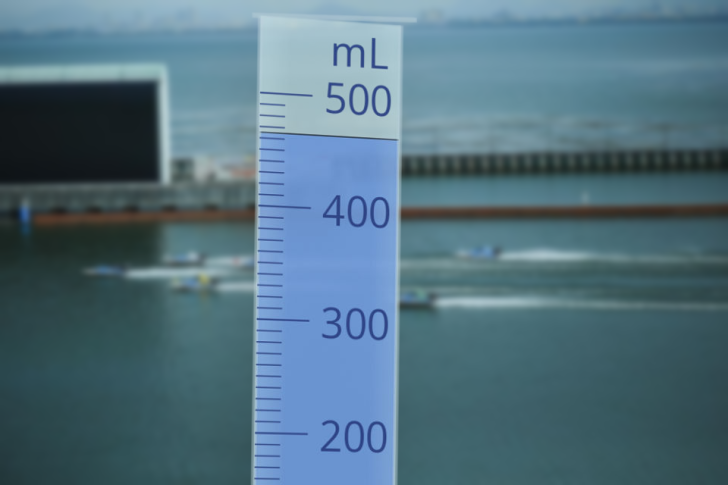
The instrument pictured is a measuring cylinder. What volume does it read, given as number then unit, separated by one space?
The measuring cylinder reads 465 mL
